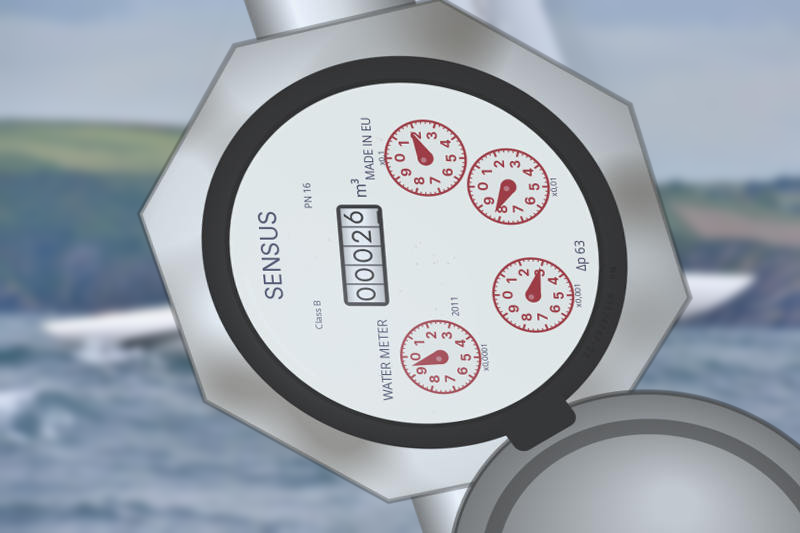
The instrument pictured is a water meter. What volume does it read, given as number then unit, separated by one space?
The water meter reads 26.1829 m³
